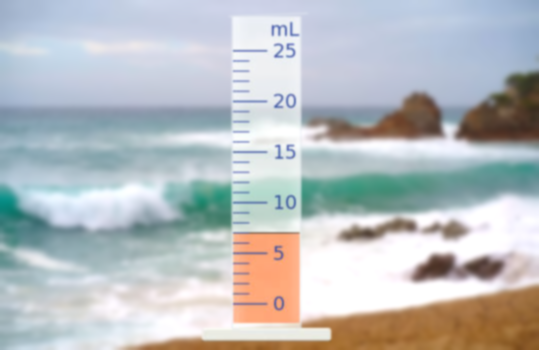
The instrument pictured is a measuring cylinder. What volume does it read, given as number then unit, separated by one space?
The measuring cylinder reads 7 mL
